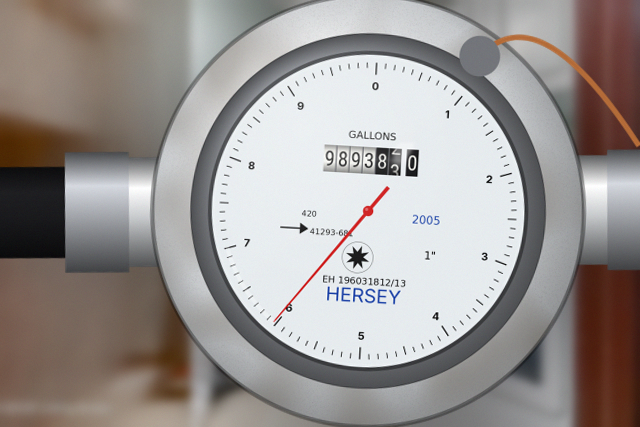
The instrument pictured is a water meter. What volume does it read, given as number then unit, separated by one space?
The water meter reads 9893826.0 gal
